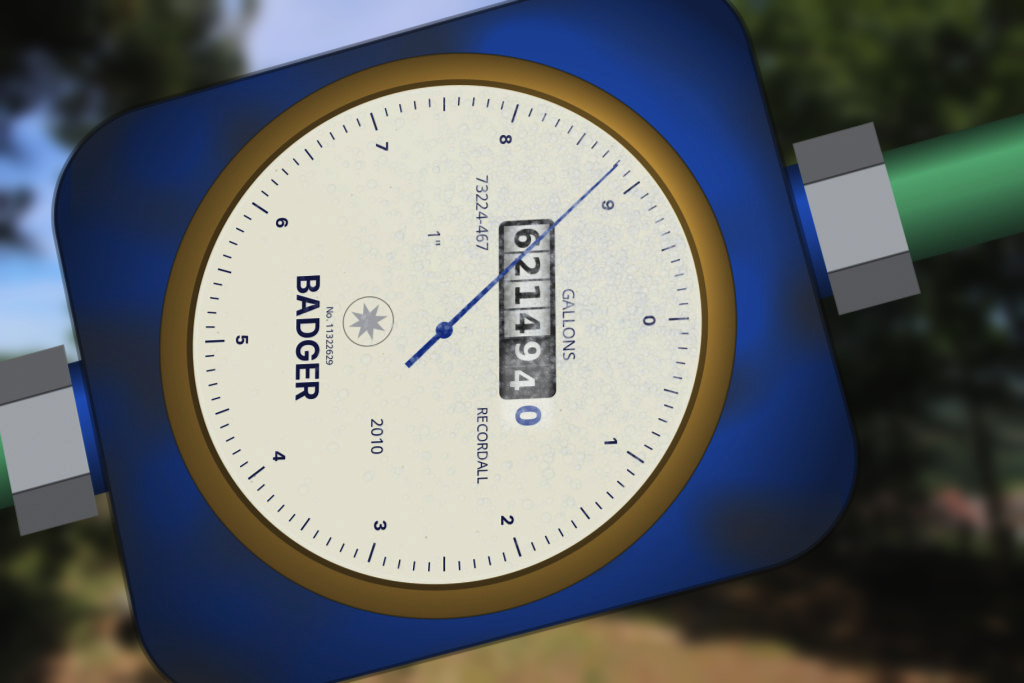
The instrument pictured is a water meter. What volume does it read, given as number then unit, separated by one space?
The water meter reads 6214938.8 gal
